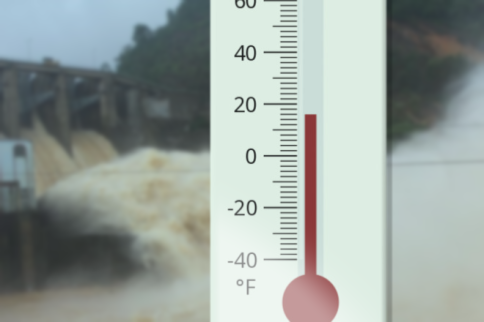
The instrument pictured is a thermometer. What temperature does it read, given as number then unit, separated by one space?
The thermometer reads 16 °F
